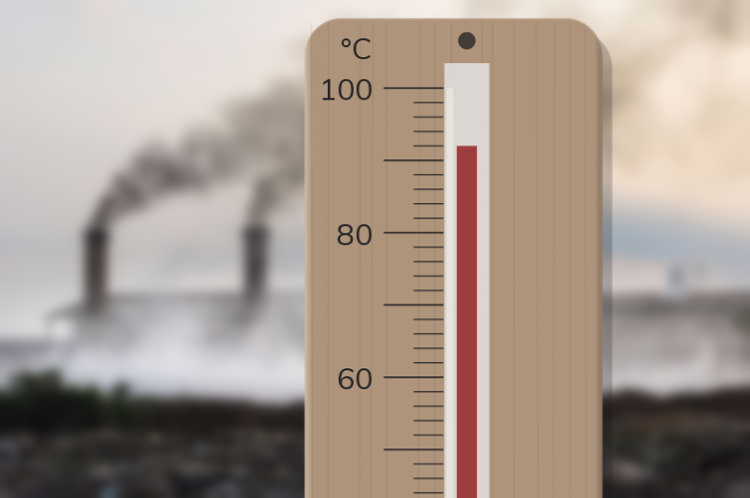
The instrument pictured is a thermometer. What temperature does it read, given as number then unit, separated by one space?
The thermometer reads 92 °C
